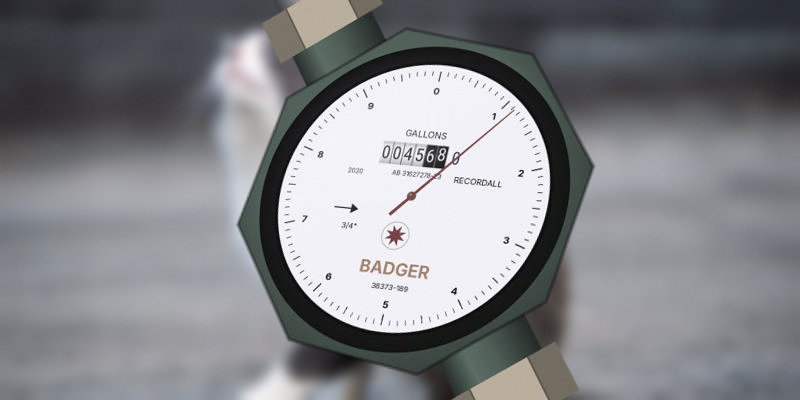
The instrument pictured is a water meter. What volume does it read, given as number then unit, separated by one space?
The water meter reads 45681.1 gal
